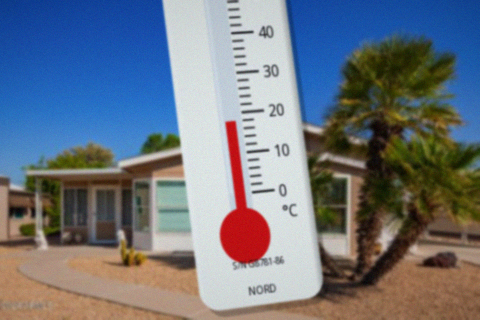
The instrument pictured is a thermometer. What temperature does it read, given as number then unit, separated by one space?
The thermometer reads 18 °C
